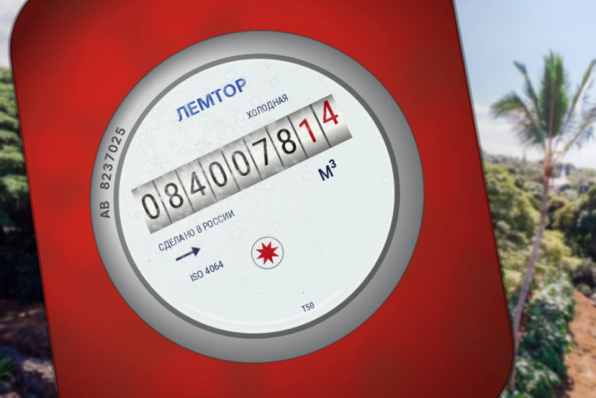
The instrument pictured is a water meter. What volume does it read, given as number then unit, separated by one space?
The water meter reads 840078.14 m³
